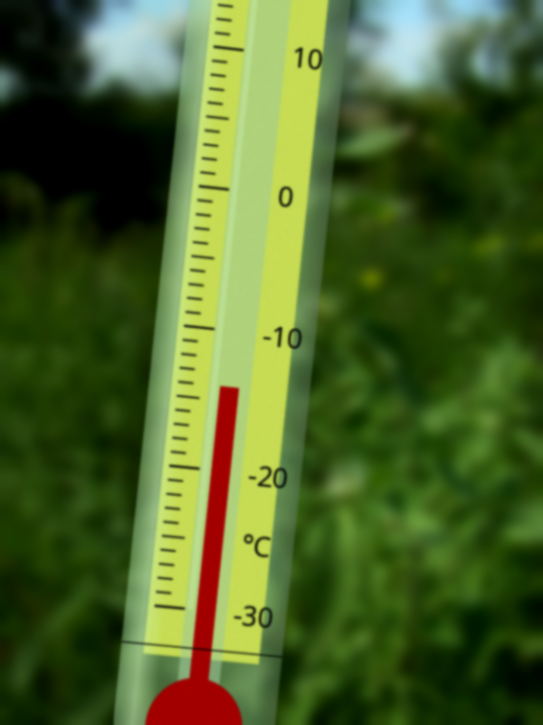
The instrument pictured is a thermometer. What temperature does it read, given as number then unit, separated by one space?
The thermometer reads -14 °C
